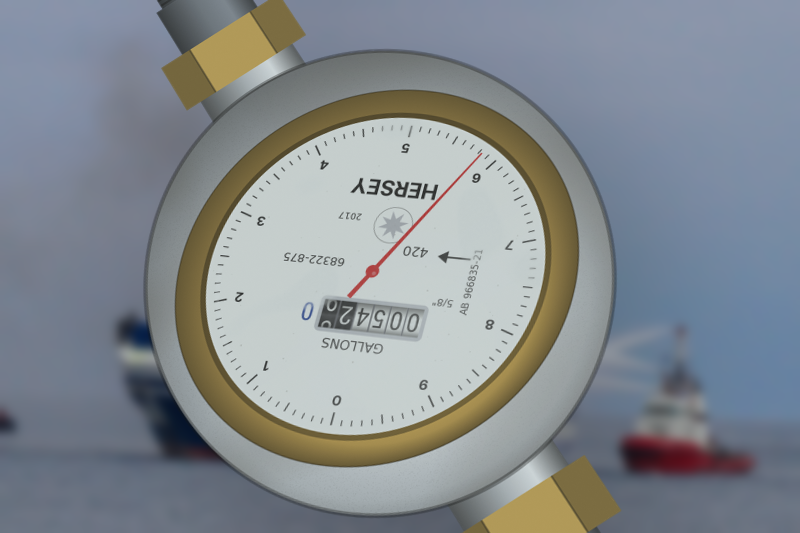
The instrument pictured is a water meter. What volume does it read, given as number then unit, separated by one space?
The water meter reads 54285.8 gal
